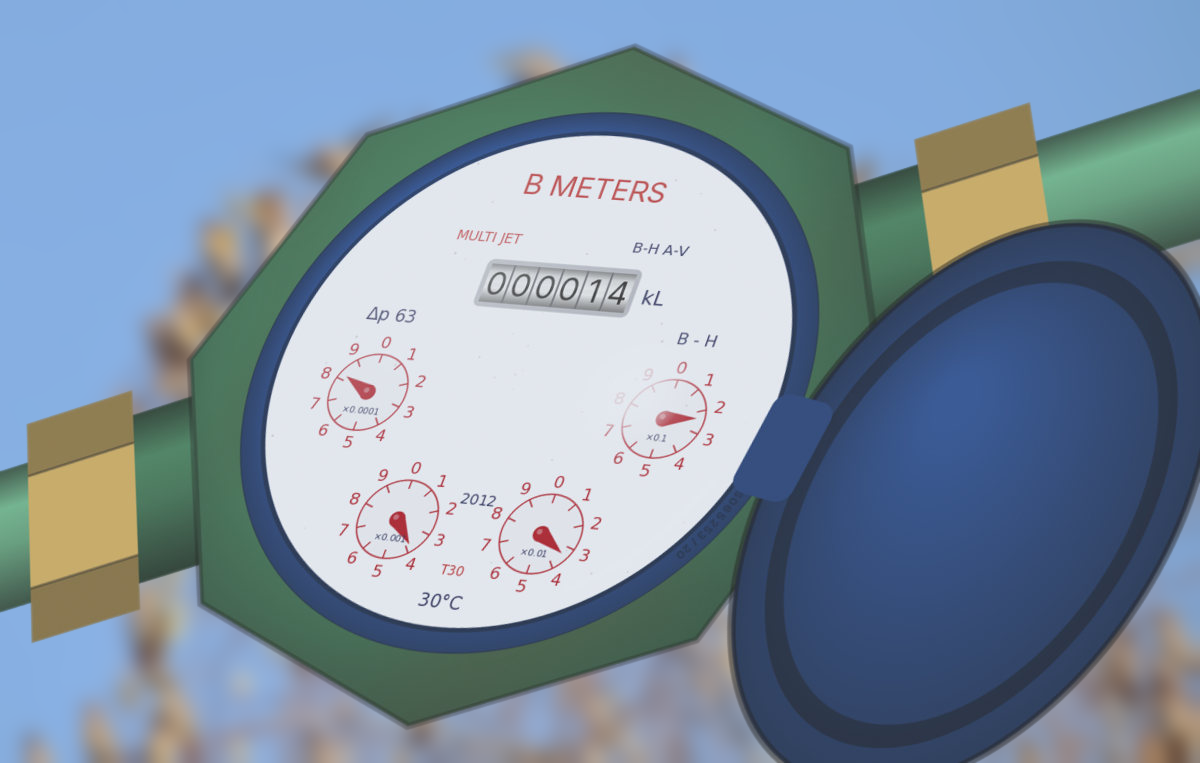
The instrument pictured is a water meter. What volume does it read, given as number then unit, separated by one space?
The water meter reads 14.2338 kL
